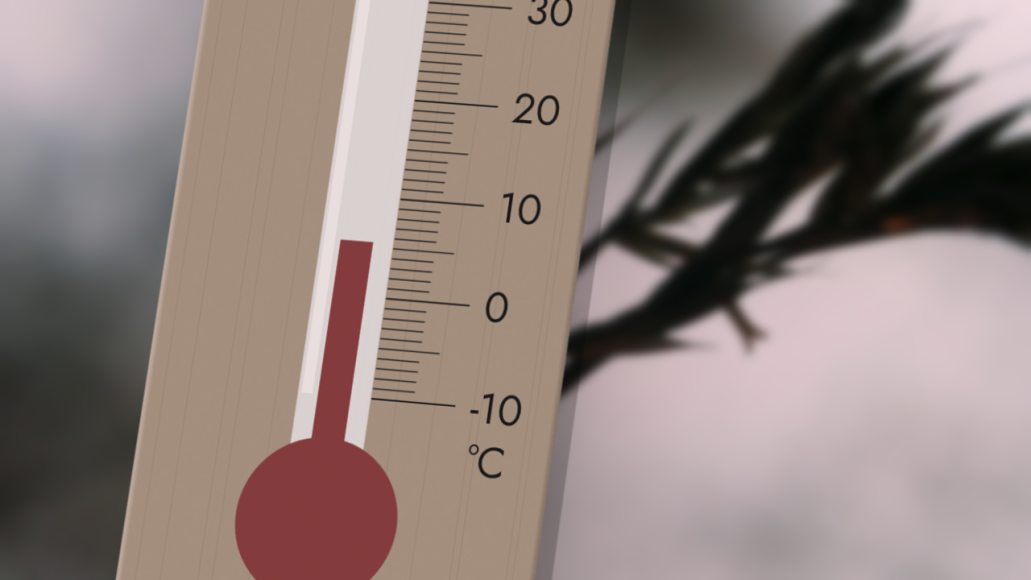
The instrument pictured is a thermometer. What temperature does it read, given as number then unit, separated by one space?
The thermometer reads 5.5 °C
